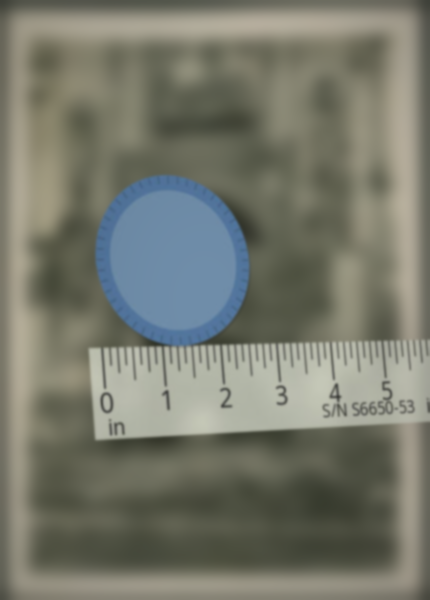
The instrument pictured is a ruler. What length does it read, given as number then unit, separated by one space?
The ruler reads 2.625 in
